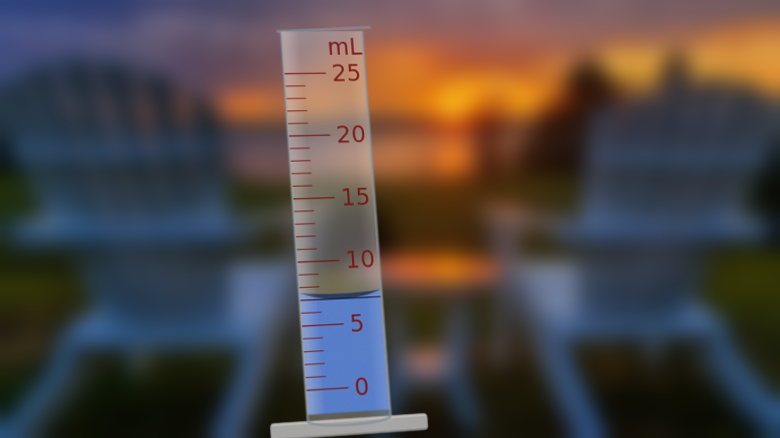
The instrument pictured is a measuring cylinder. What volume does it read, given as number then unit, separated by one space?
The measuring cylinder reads 7 mL
